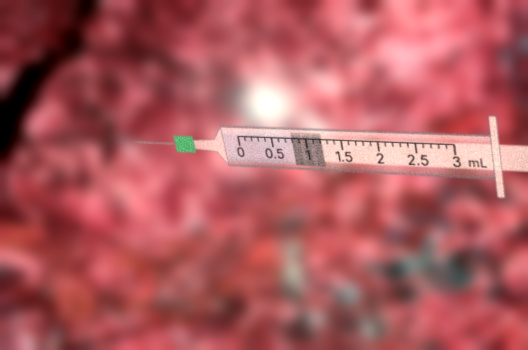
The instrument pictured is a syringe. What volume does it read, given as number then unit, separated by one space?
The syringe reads 0.8 mL
